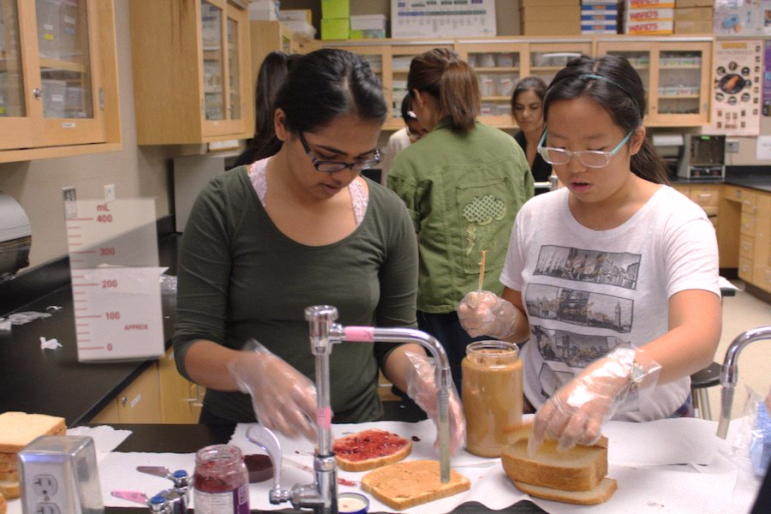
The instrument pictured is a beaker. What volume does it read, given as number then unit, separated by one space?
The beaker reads 250 mL
